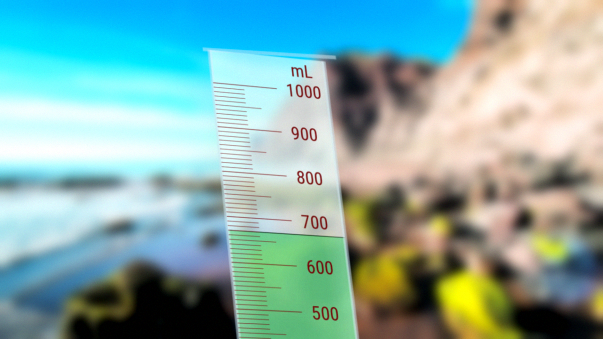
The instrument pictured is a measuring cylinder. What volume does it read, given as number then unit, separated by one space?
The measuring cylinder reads 670 mL
